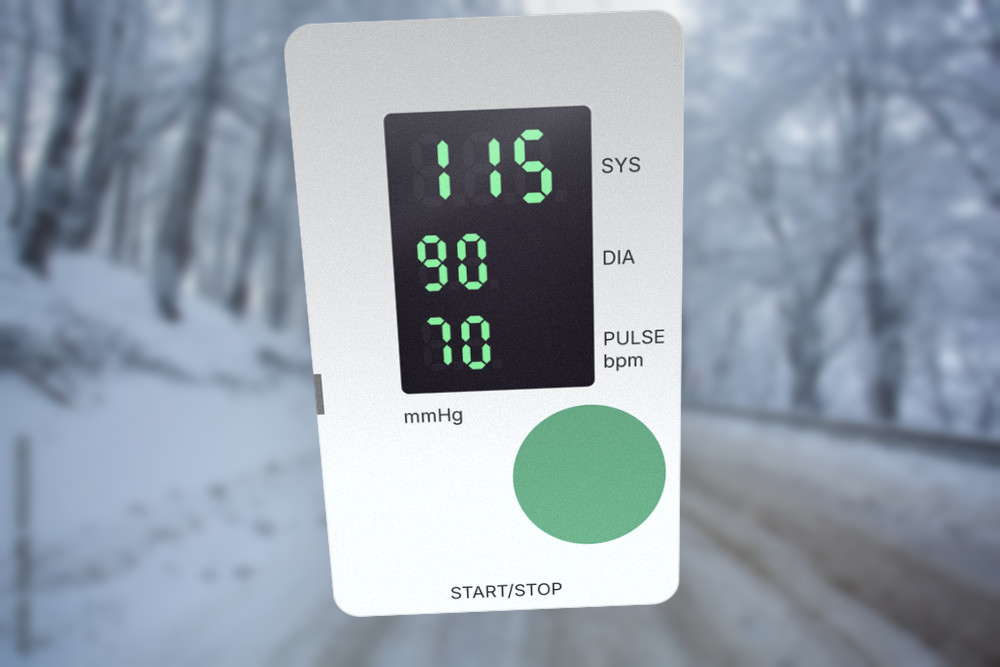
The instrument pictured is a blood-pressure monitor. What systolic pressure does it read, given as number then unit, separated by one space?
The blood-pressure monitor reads 115 mmHg
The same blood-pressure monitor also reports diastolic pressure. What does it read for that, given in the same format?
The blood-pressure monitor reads 90 mmHg
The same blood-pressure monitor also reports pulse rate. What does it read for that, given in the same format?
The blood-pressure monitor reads 70 bpm
